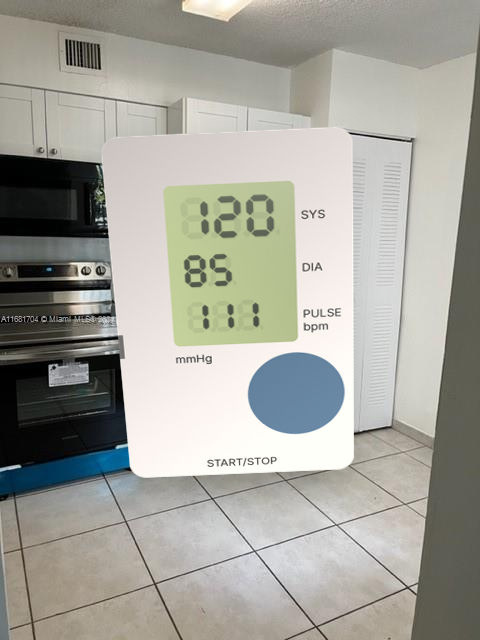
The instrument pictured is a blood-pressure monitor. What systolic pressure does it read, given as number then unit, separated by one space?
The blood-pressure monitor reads 120 mmHg
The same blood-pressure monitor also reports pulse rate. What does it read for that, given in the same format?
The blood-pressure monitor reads 111 bpm
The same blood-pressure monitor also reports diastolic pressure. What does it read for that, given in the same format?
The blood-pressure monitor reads 85 mmHg
